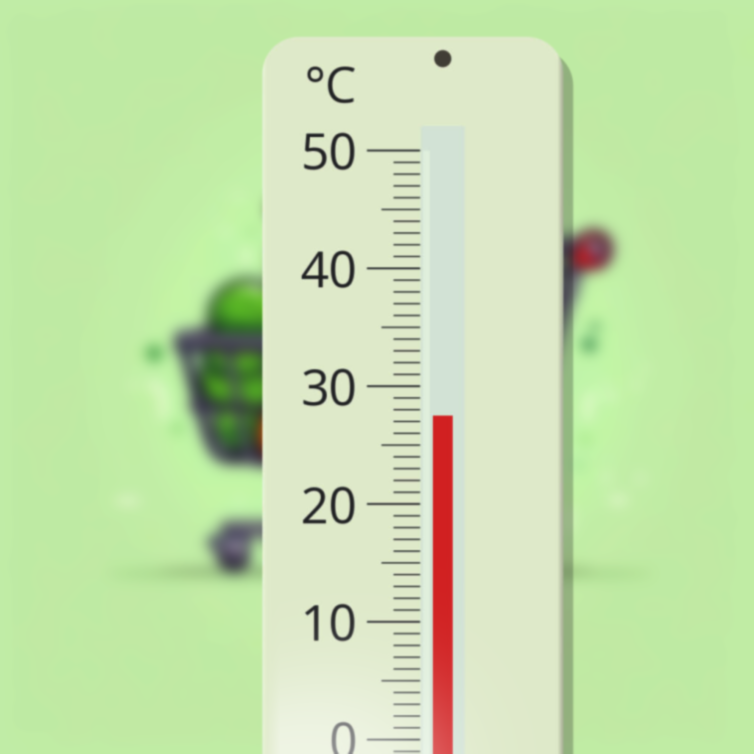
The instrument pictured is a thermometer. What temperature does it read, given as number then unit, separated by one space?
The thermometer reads 27.5 °C
